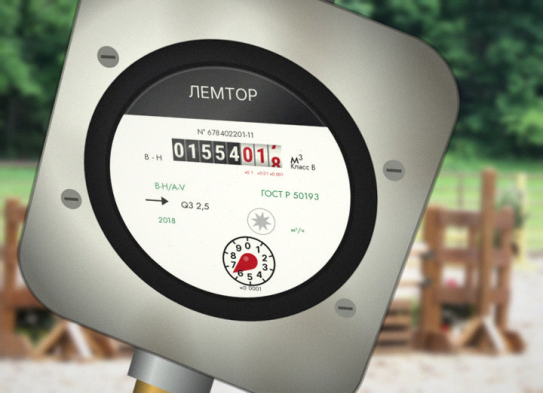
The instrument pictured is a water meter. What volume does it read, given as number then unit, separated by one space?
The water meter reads 1554.0176 m³
